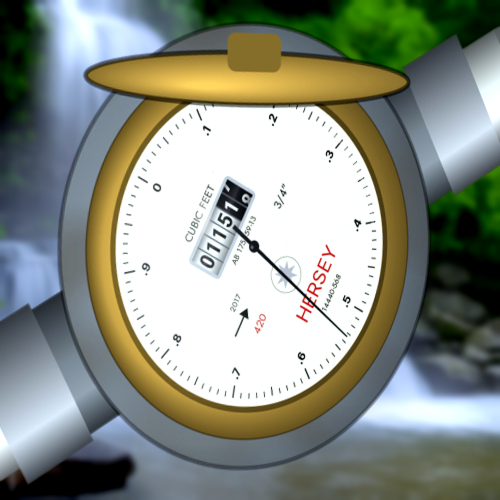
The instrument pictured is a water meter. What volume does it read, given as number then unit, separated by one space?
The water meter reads 11517.53 ft³
